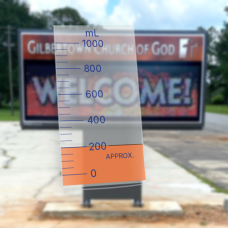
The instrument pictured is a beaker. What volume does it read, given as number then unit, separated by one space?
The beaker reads 200 mL
